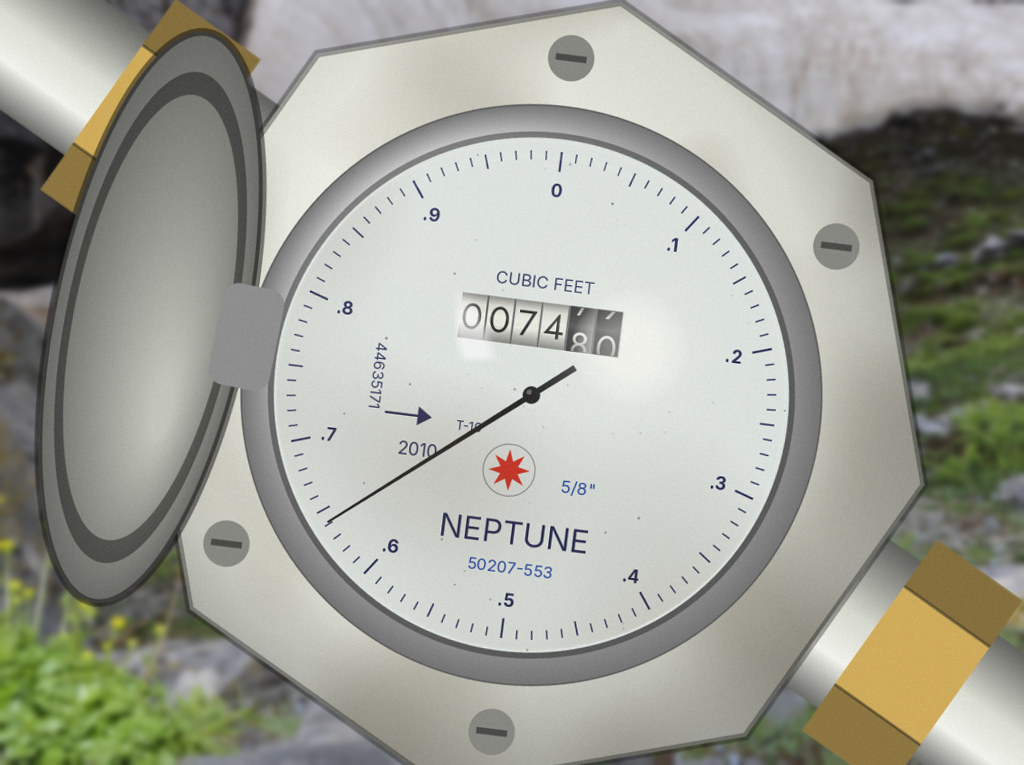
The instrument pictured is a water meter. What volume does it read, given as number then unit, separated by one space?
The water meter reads 7479.64 ft³
